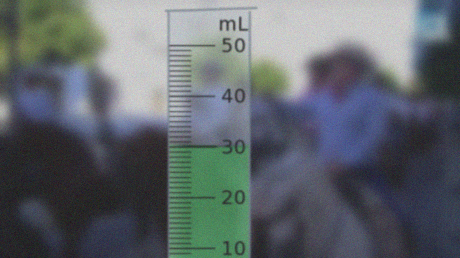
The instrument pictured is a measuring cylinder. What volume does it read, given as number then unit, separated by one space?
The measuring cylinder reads 30 mL
